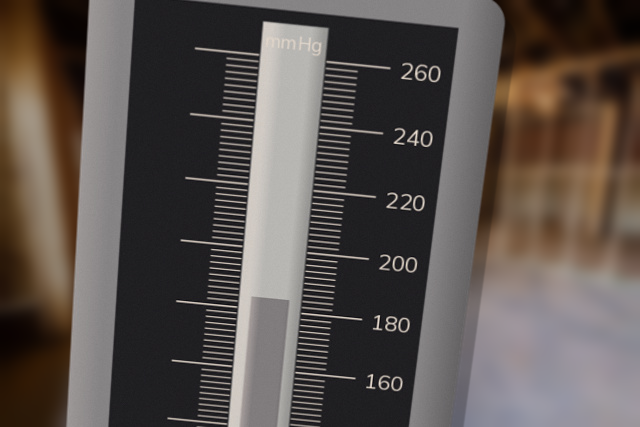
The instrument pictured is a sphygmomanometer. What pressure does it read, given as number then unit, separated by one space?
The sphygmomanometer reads 184 mmHg
